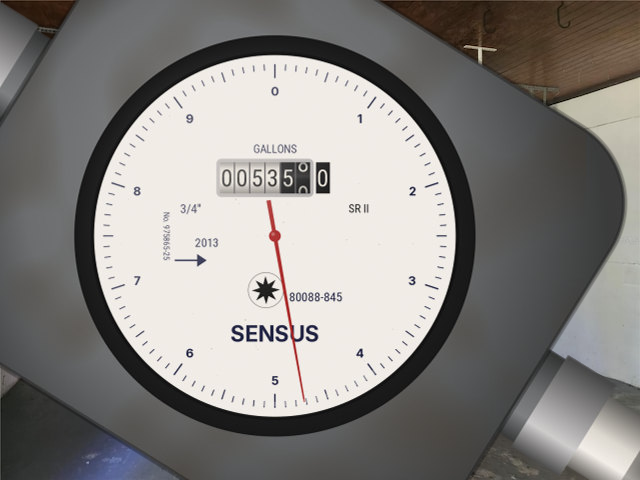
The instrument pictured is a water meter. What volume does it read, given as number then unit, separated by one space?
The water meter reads 53584.7 gal
